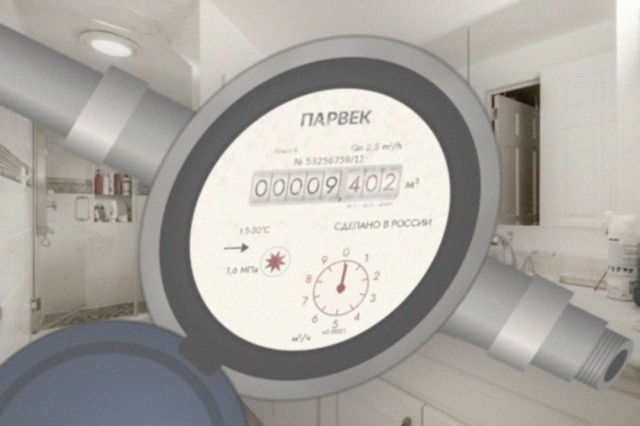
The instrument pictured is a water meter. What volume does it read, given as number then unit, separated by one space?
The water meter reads 9.4020 m³
